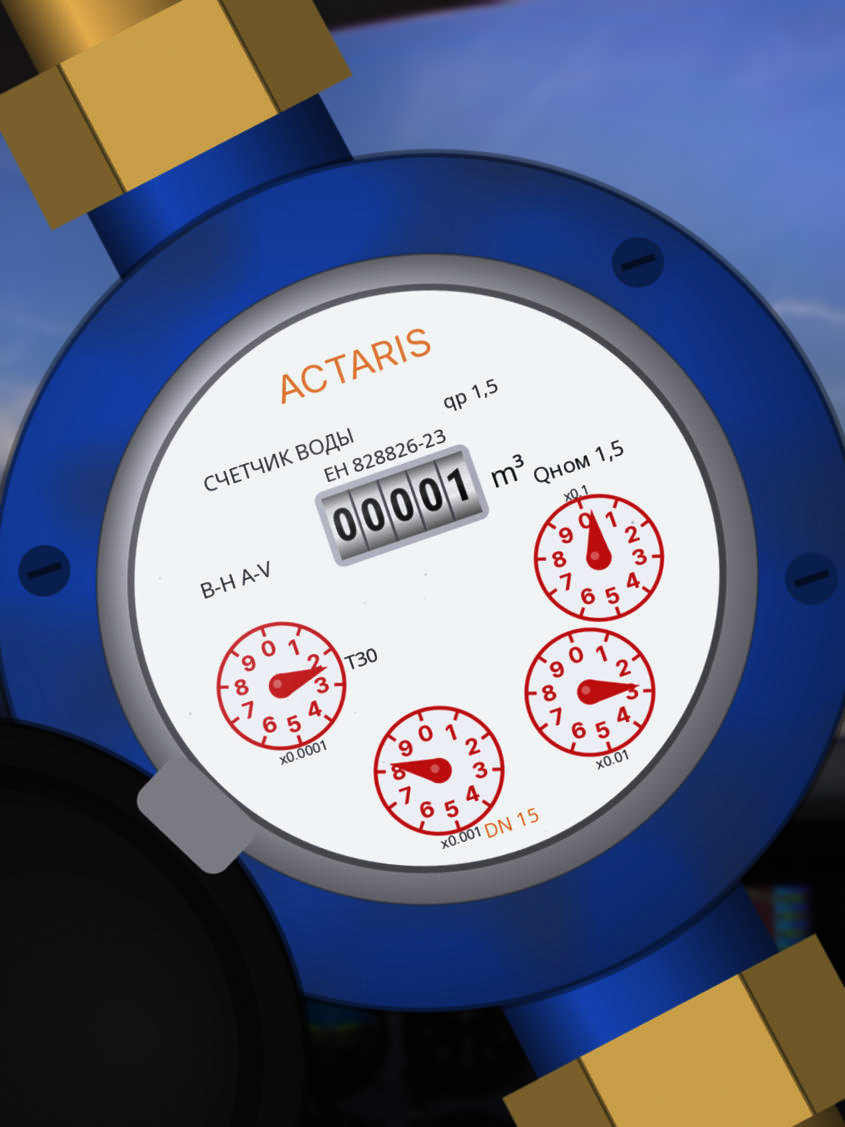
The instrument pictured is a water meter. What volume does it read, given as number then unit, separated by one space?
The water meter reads 1.0282 m³
